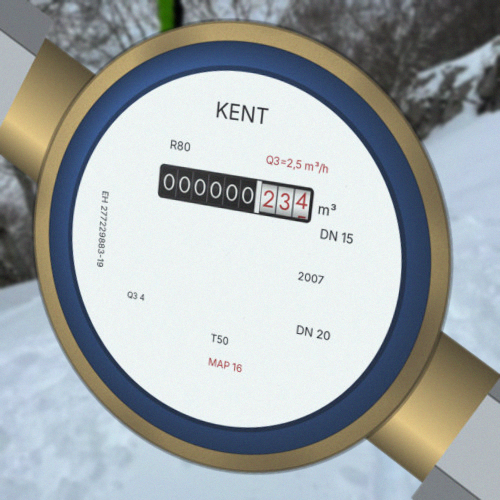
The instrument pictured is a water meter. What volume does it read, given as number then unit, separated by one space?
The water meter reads 0.234 m³
